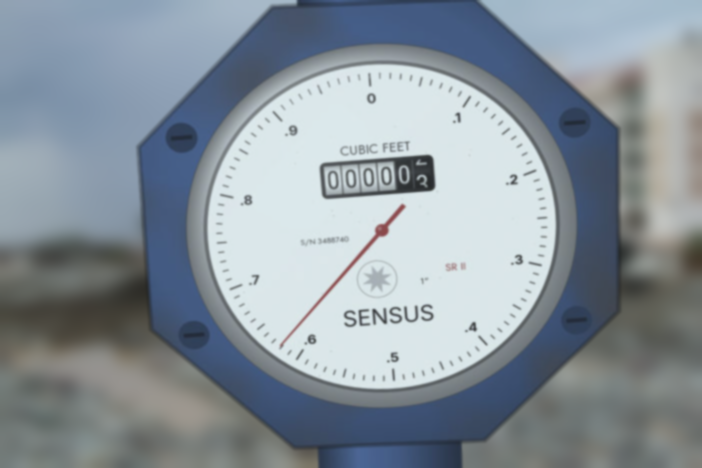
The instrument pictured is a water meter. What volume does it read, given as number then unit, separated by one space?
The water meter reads 2.62 ft³
